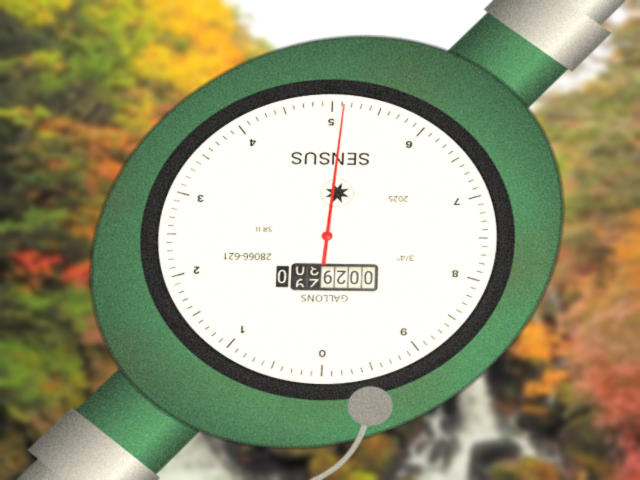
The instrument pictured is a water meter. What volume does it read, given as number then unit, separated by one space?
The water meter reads 29295.1 gal
